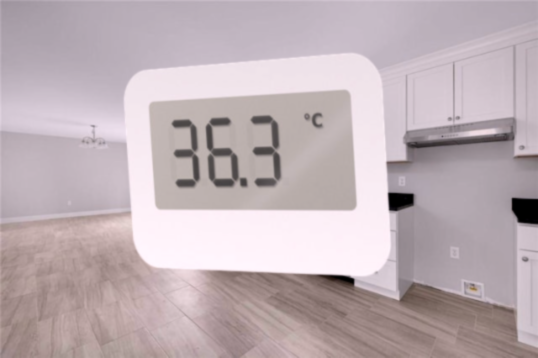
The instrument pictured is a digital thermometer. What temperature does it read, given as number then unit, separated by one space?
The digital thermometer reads 36.3 °C
